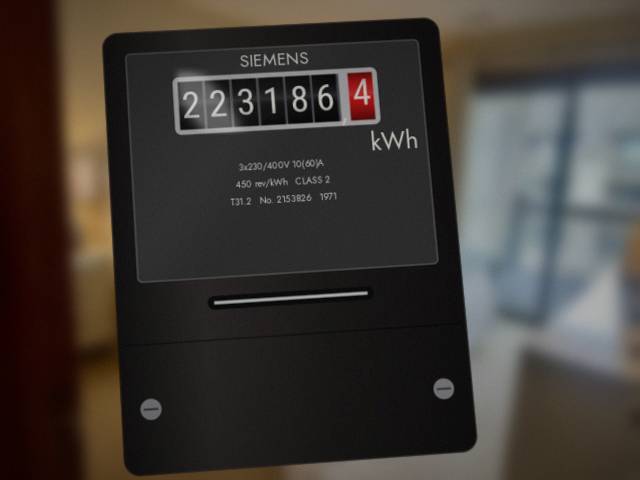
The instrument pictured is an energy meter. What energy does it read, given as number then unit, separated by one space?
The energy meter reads 223186.4 kWh
